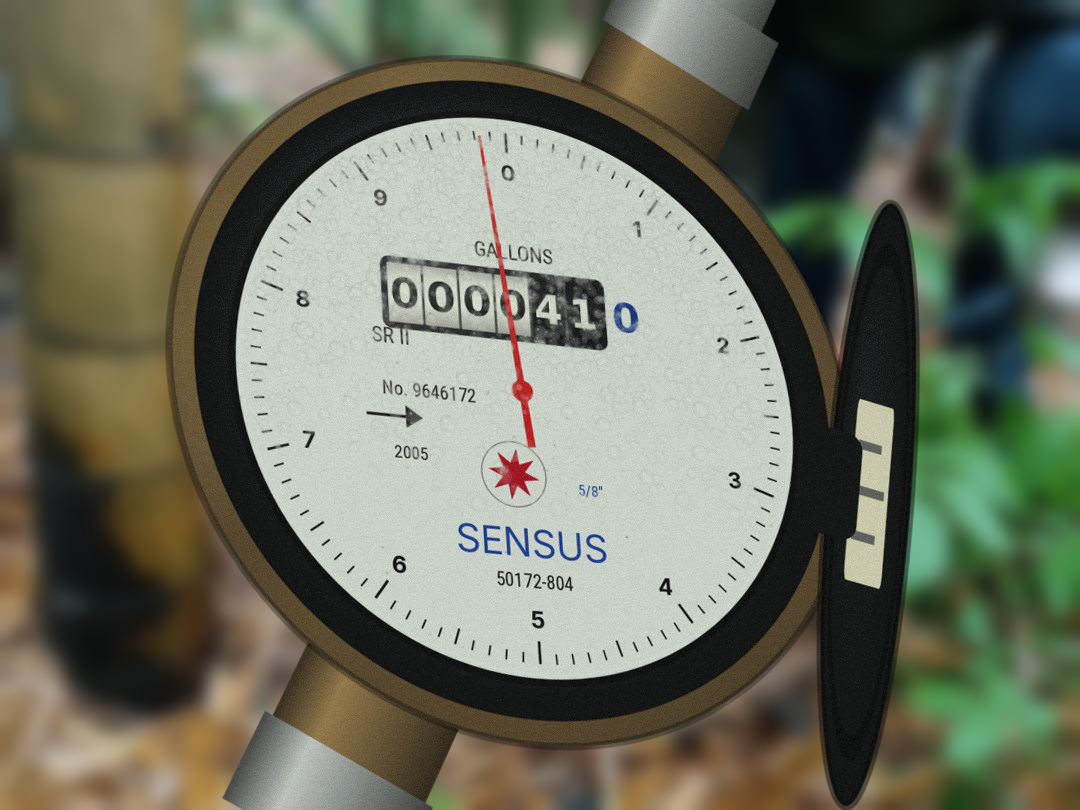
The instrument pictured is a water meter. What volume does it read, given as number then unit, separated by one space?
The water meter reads 409.8 gal
